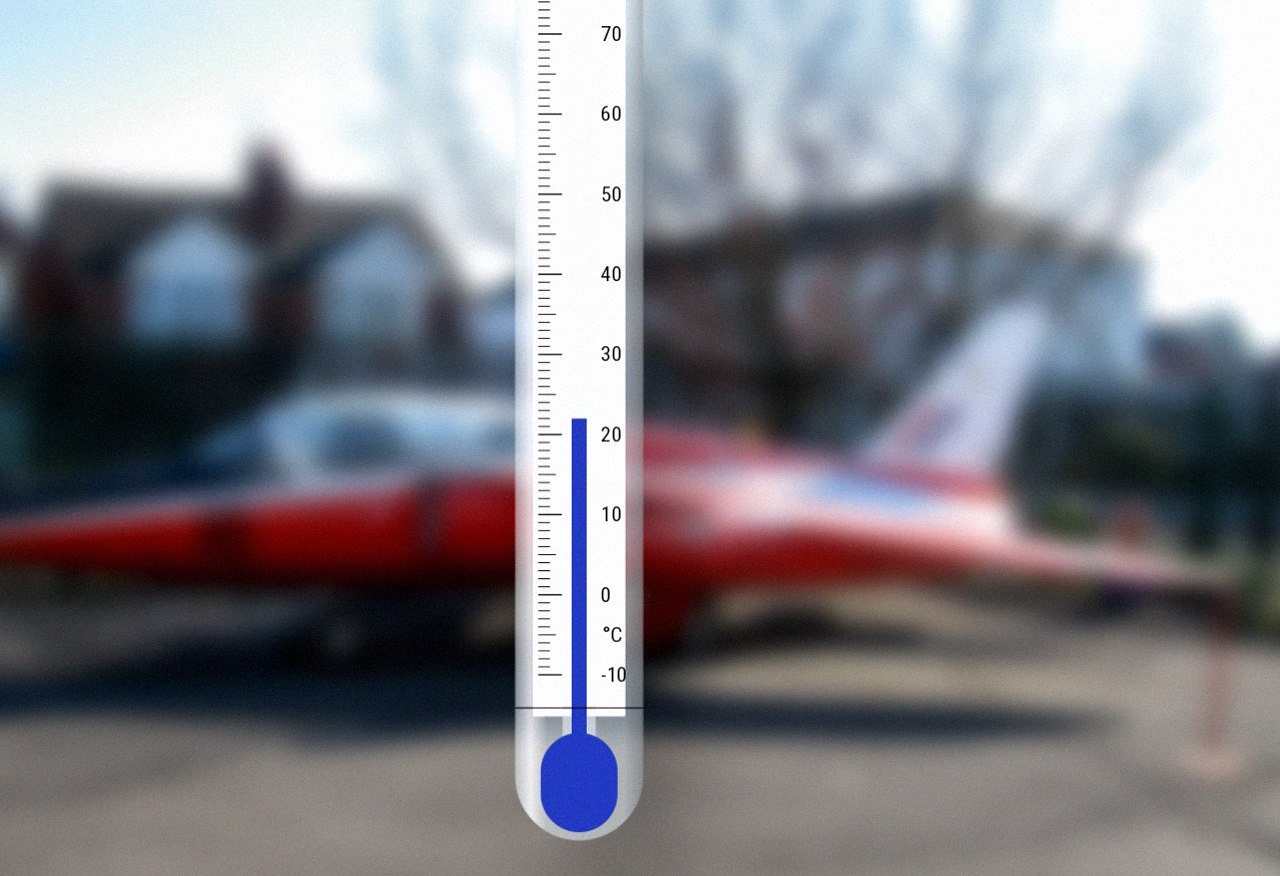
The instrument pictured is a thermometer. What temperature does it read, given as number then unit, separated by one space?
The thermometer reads 22 °C
